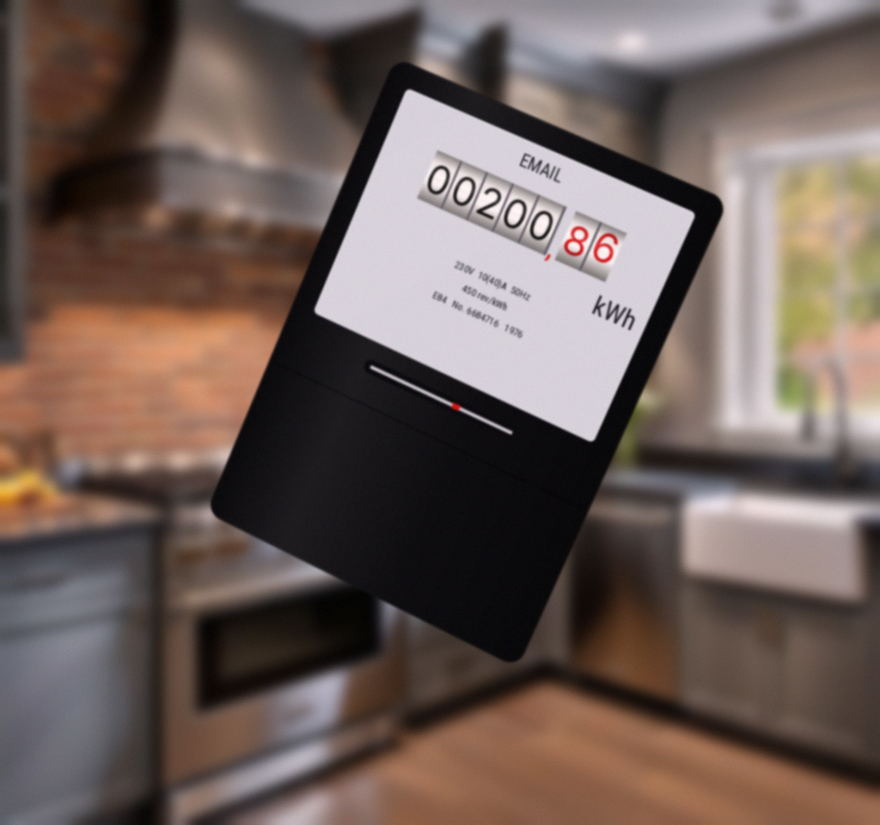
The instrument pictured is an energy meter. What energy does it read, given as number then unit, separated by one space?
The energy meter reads 200.86 kWh
